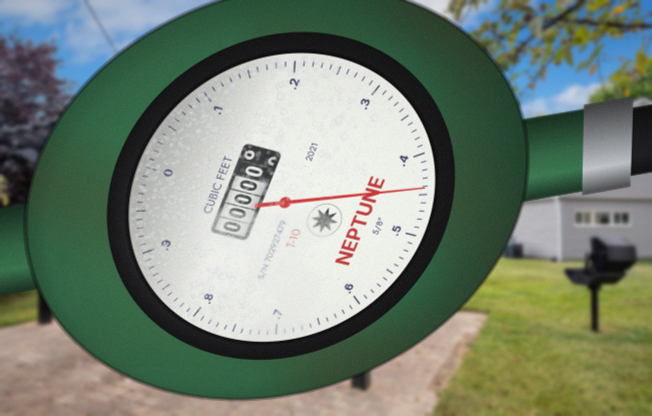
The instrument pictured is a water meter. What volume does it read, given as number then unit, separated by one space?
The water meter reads 8.44 ft³
